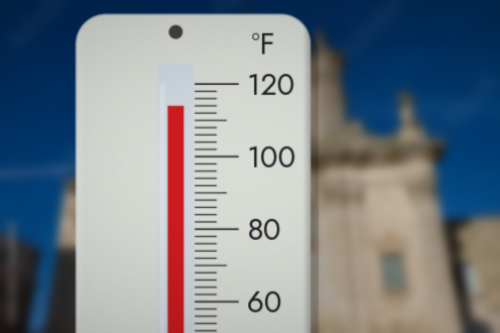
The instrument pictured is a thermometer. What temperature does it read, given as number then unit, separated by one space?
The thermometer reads 114 °F
